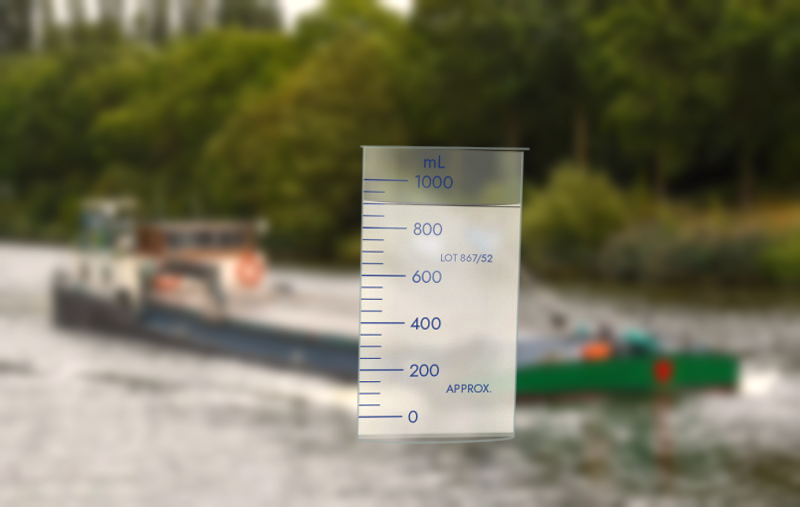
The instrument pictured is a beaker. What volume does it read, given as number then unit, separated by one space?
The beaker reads 900 mL
